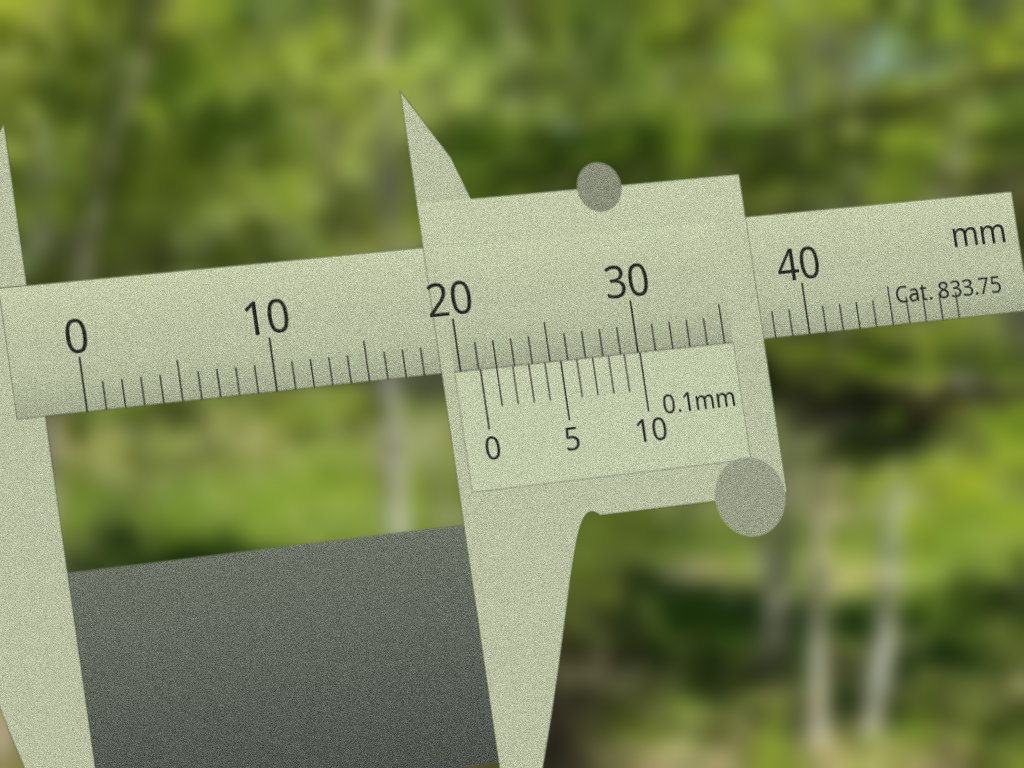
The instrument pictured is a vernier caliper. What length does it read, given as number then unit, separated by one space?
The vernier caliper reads 21.1 mm
